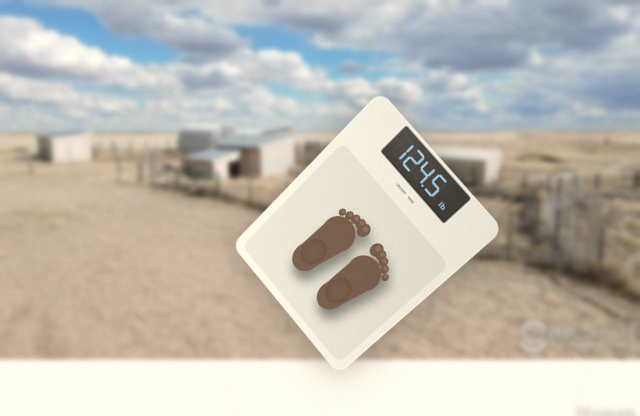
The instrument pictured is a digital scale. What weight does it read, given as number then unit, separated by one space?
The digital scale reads 124.5 lb
